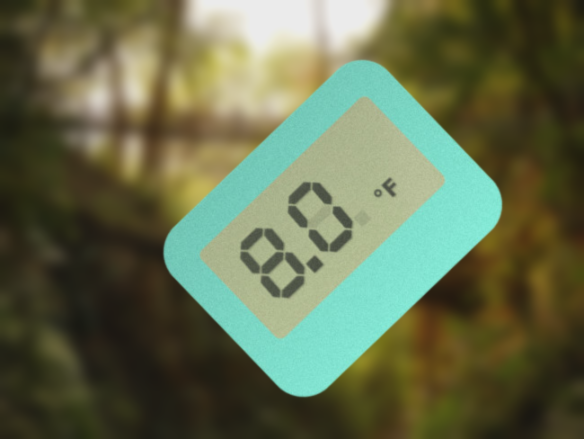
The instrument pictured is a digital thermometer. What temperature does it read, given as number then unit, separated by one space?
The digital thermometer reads 8.0 °F
